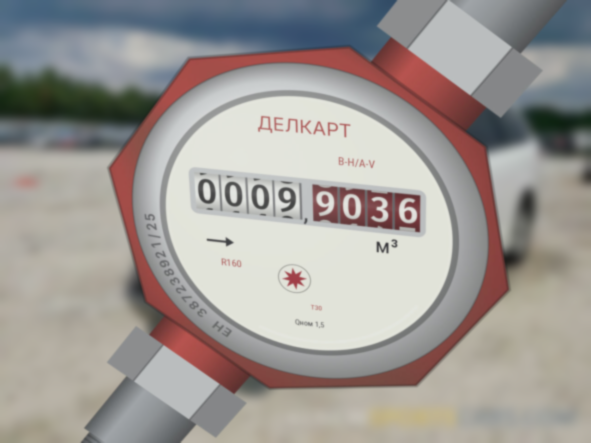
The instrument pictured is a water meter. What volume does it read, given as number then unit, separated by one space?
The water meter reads 9.9036 m³
